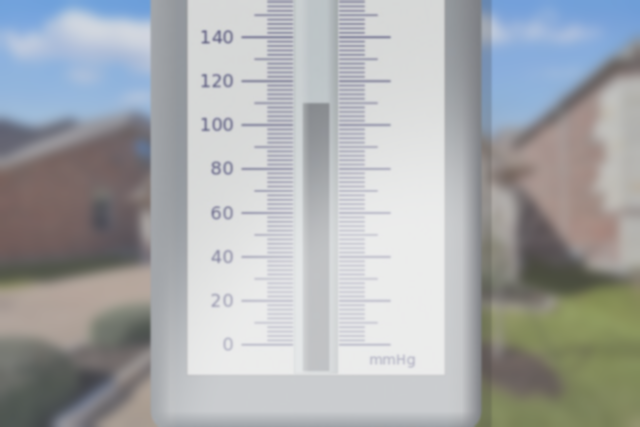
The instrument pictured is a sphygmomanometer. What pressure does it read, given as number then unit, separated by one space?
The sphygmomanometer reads 110 mmHg
